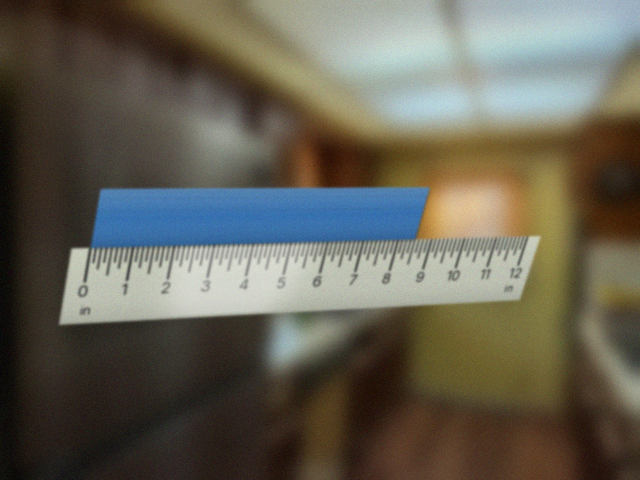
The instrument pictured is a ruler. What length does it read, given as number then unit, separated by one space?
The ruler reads 8.5 in
